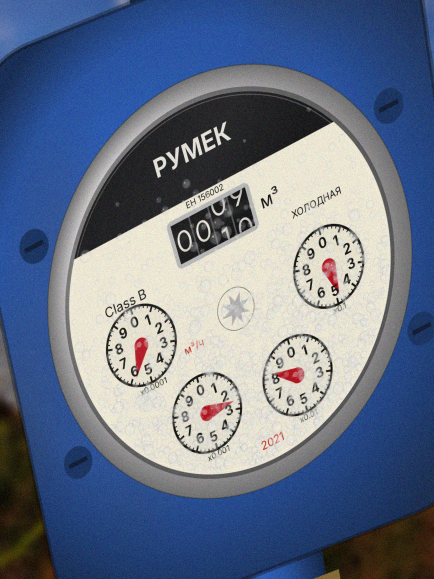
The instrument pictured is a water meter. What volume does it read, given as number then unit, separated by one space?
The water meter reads 9.4825 m³
